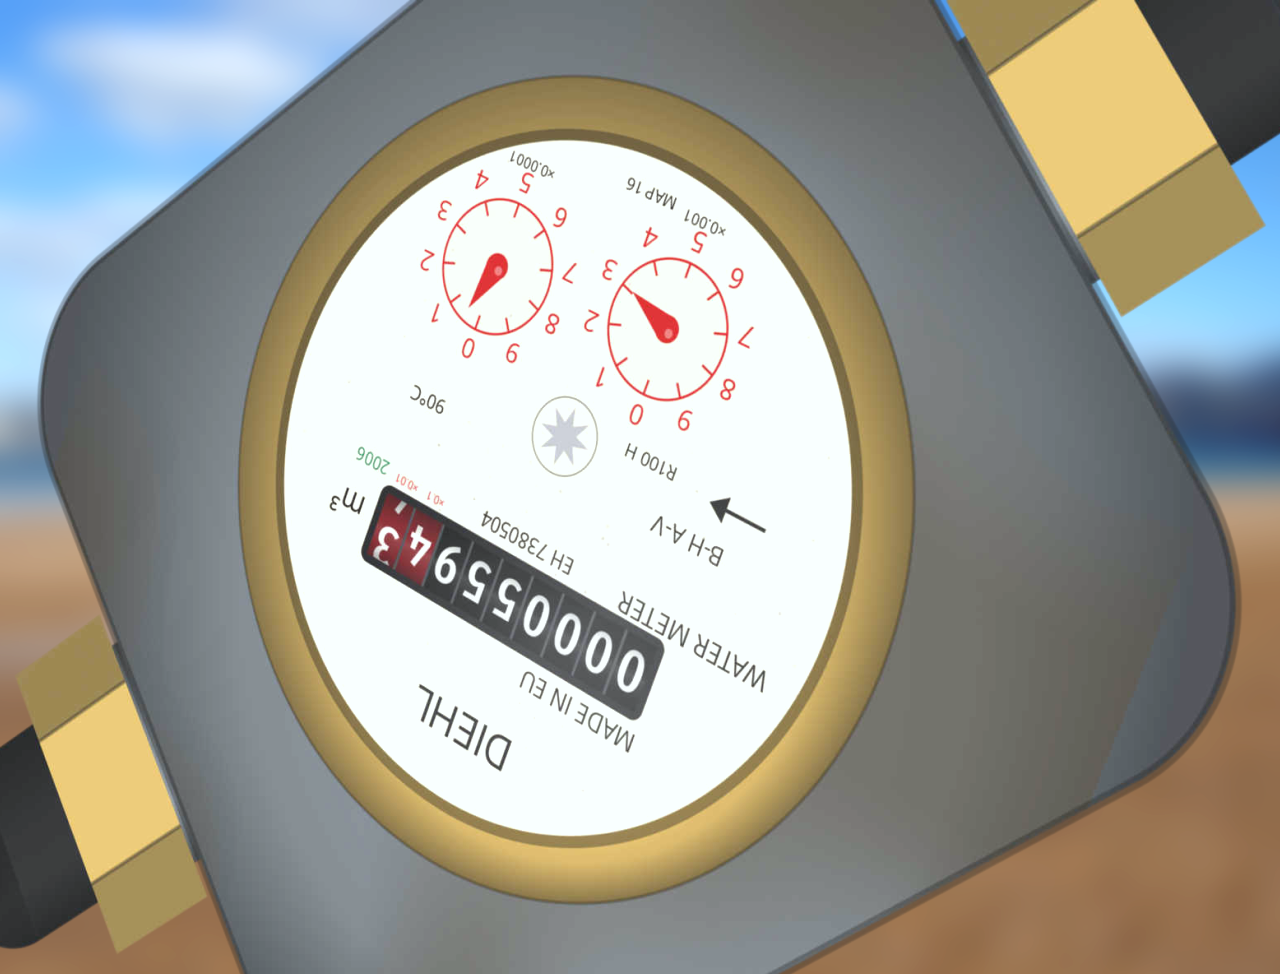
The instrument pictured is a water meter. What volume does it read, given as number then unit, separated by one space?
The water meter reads 559.4330 m³
